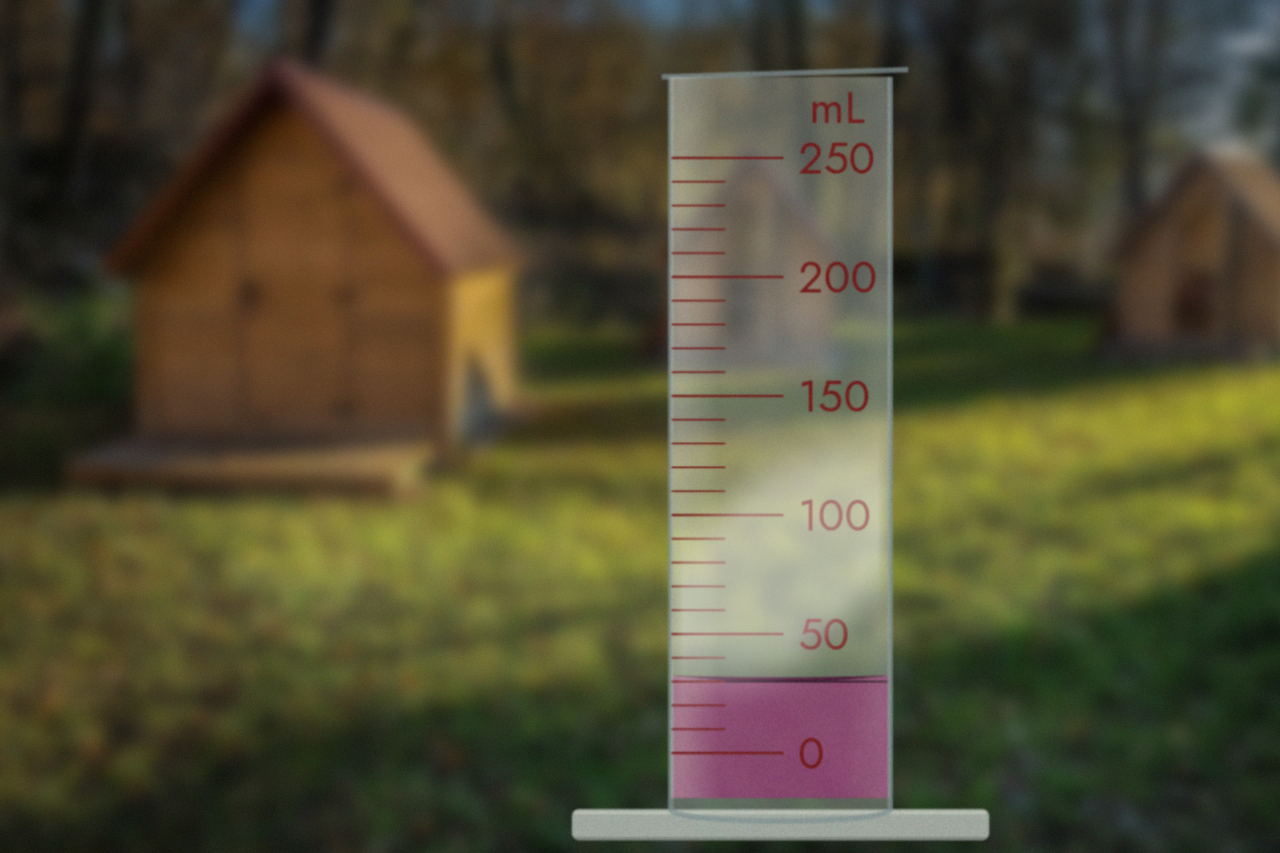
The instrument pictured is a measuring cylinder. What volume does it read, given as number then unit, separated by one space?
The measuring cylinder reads 30 mL
